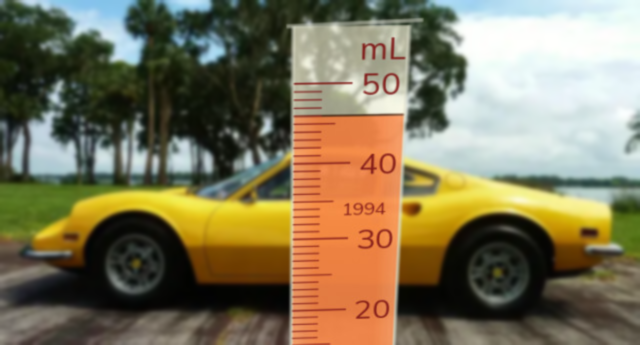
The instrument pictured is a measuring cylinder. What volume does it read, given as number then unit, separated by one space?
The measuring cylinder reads 46 mL
